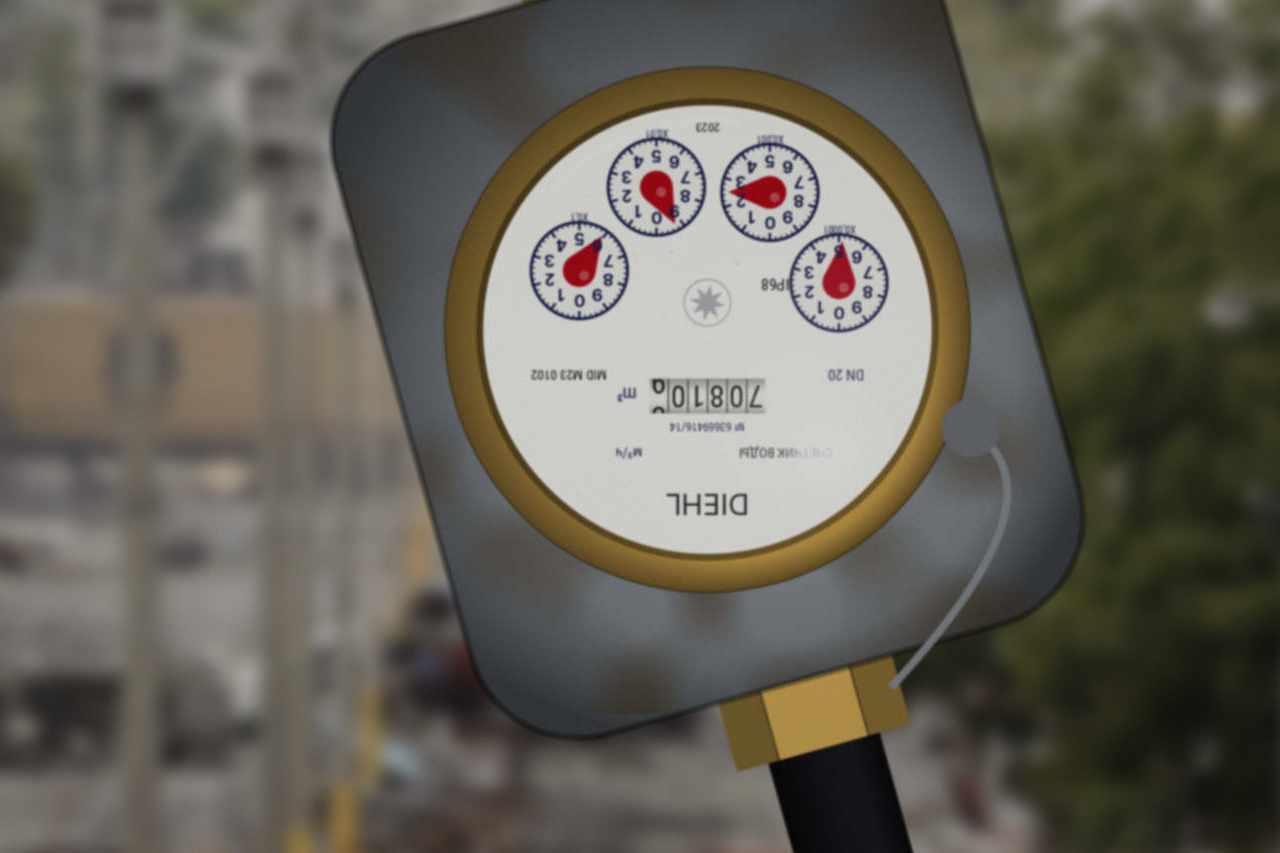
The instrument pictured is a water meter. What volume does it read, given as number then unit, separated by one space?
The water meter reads 708108.5925 m³
